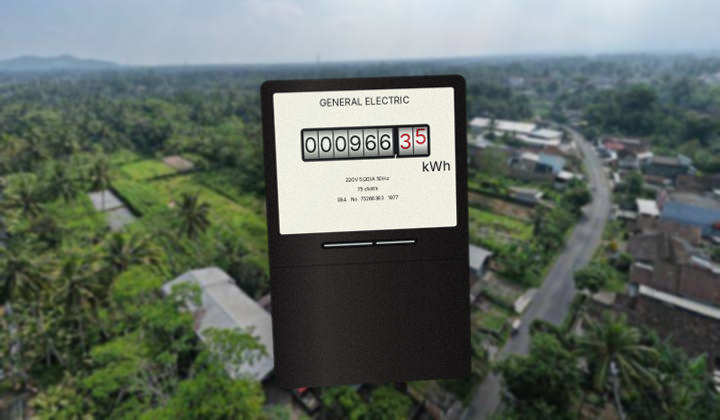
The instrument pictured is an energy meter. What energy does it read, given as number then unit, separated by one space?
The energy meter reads 966.35 kWh
